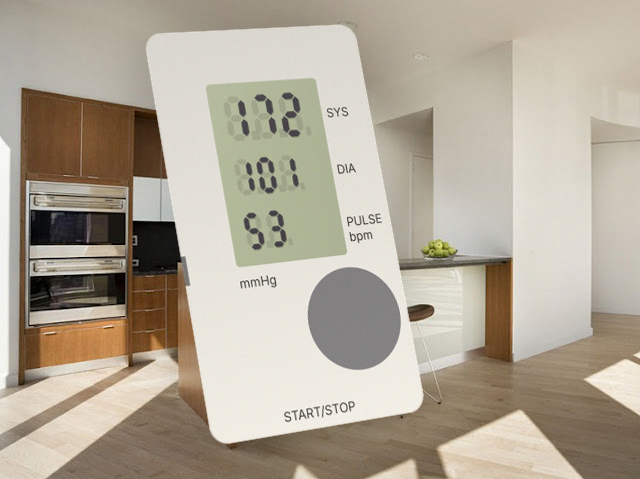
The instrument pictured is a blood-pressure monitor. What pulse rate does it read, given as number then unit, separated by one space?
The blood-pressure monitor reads 53 bpm
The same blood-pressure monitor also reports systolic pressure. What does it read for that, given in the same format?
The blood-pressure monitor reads 172 mmHg
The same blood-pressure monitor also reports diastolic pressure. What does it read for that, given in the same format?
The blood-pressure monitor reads 101 mmHg
